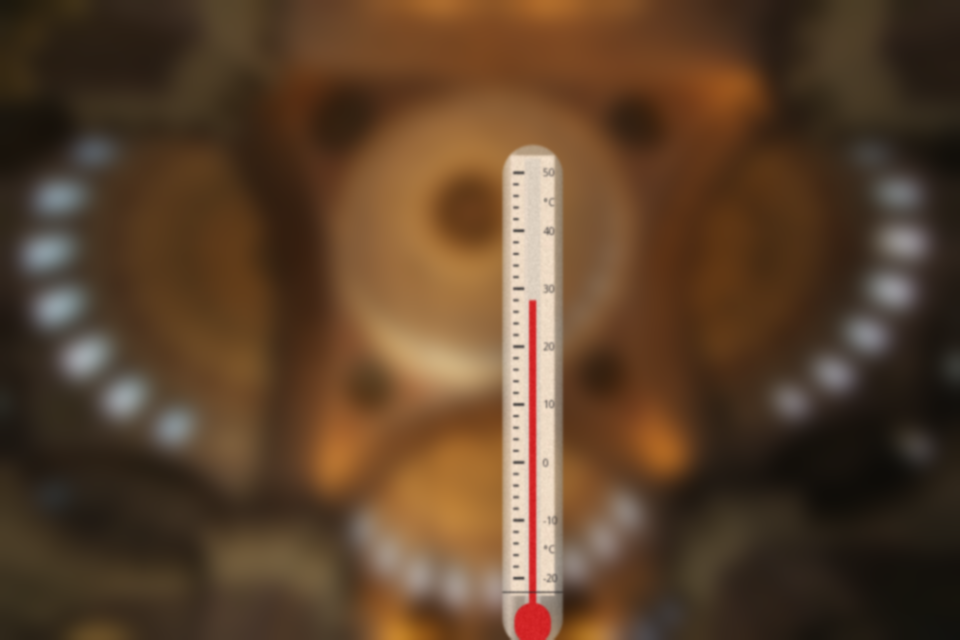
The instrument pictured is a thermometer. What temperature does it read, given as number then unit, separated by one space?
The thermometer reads 28 °C
